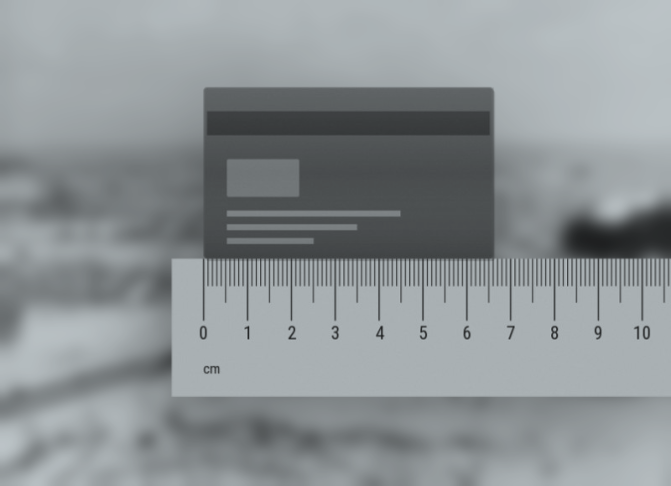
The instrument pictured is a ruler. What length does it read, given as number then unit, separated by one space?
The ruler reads 6.6 cm
